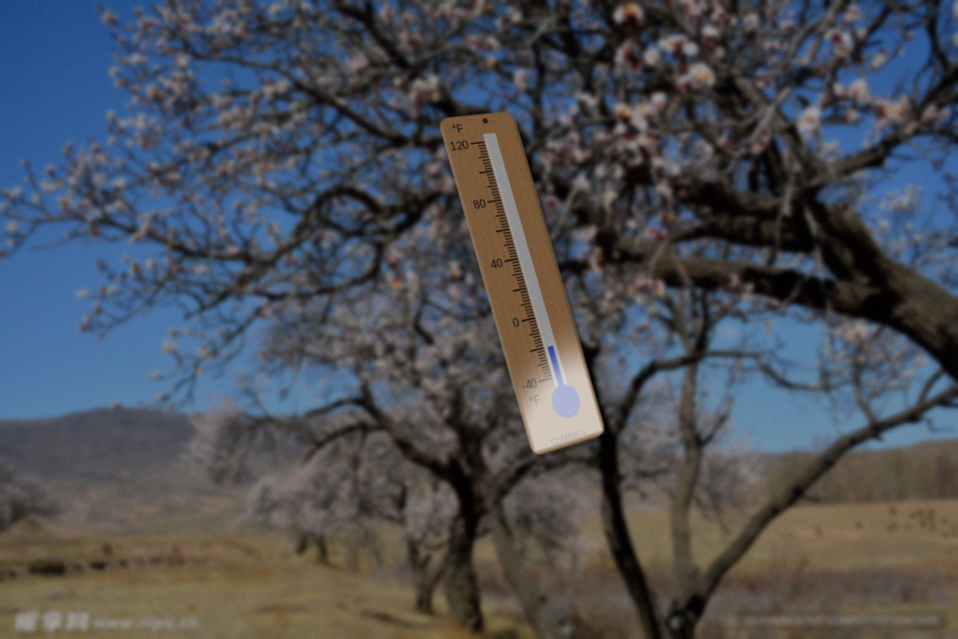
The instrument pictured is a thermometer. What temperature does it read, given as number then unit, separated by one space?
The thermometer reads -20 °F
